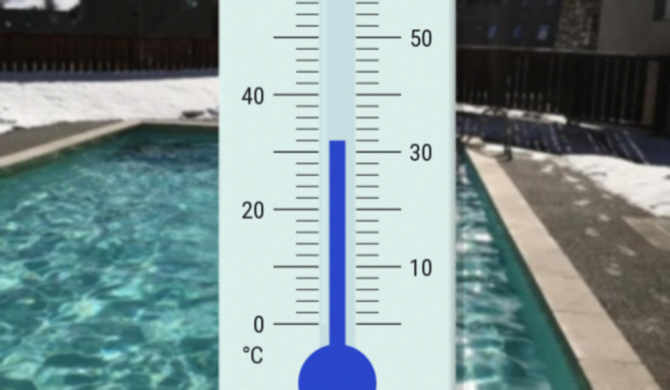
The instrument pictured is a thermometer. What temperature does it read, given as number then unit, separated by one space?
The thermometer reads 32 °C
